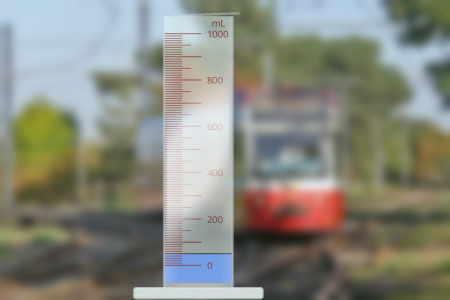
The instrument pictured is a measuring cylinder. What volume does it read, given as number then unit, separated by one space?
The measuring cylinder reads 50 mL
